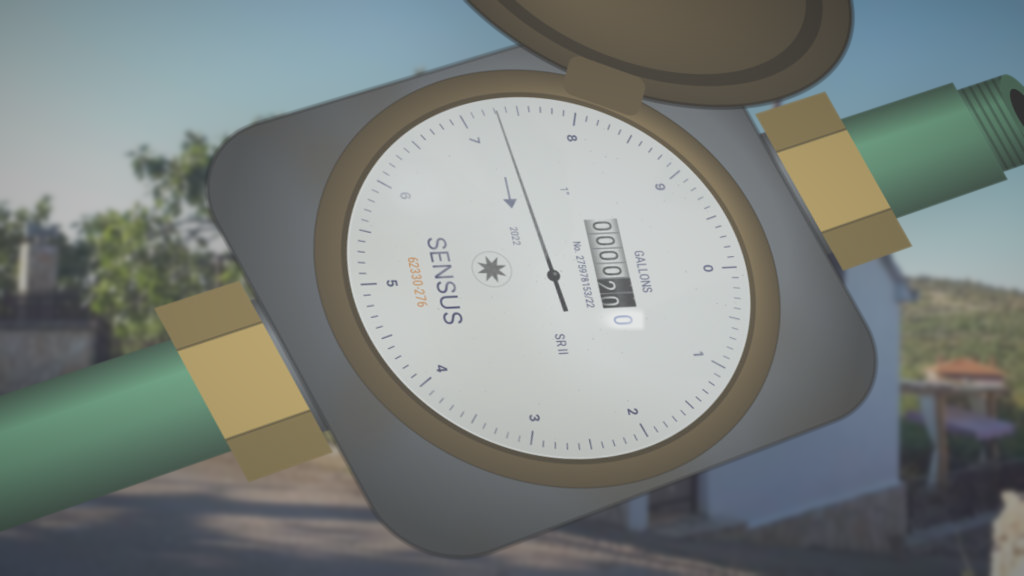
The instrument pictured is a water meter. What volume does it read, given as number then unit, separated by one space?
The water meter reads 197.3 gal
